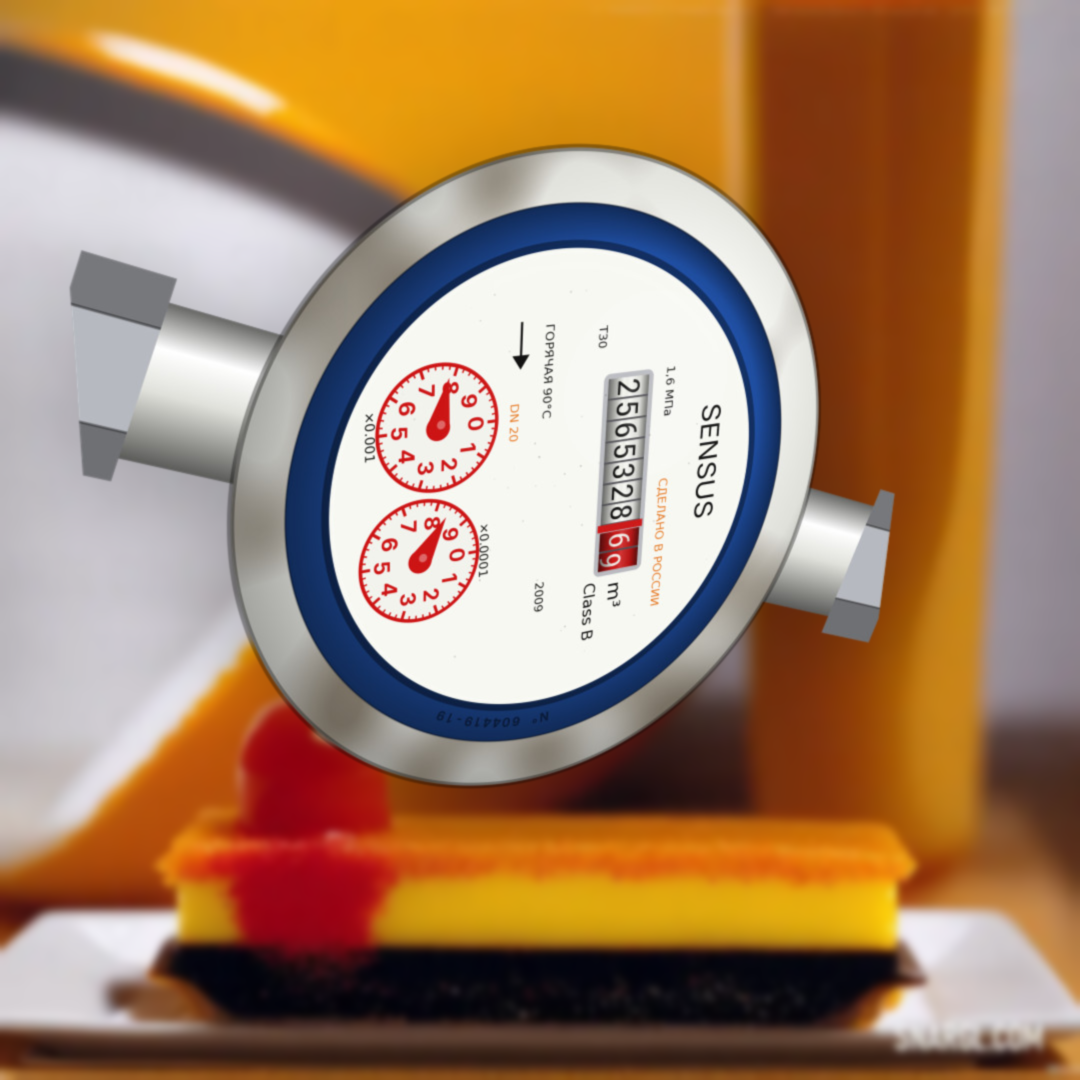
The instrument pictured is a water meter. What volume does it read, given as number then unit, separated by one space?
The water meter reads 2565328.6878 m³
